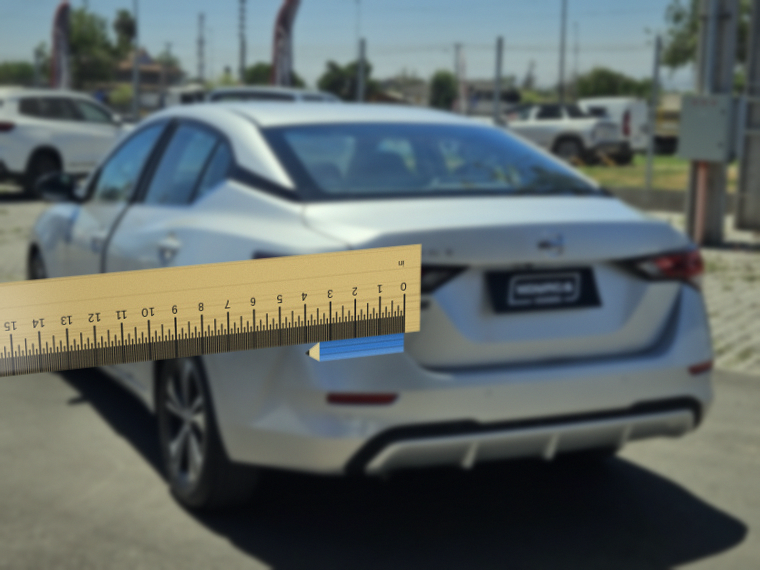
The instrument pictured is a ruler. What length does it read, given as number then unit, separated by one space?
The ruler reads 4 in
